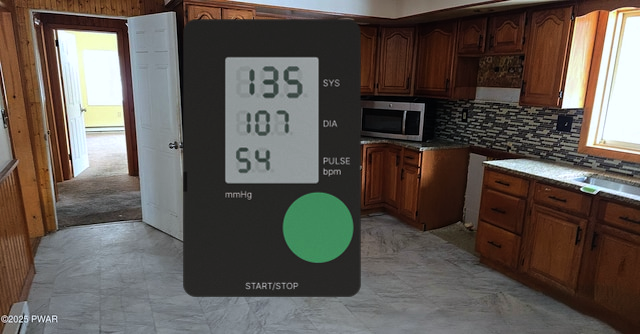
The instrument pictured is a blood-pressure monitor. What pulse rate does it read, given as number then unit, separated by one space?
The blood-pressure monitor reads 54 bpm
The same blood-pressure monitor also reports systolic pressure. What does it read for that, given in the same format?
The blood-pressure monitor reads 135 mmHg
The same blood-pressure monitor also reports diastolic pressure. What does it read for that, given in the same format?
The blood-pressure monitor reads 107 mmHg
